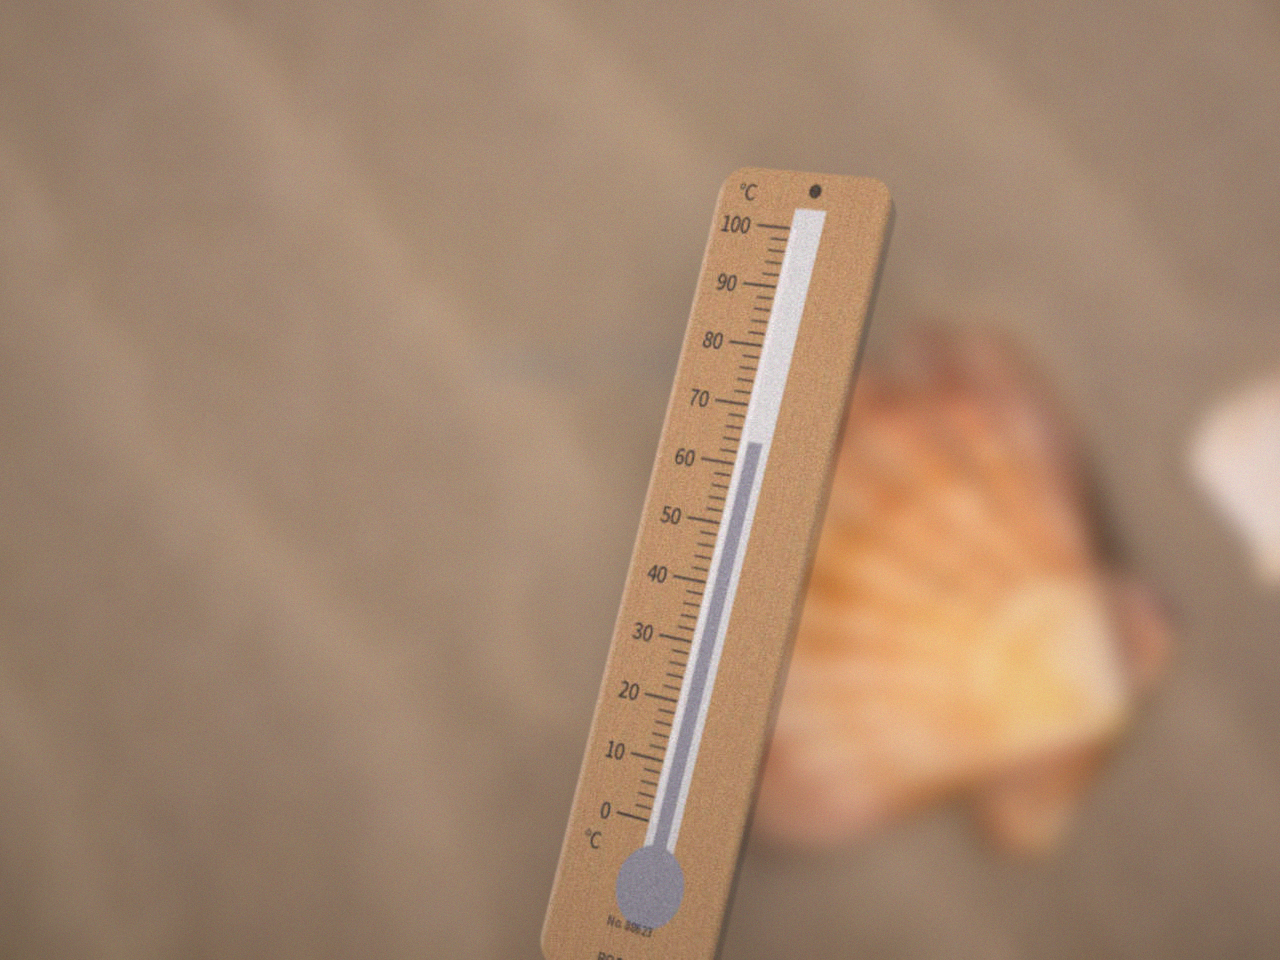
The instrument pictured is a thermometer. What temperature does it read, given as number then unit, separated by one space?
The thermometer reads 64 °C
